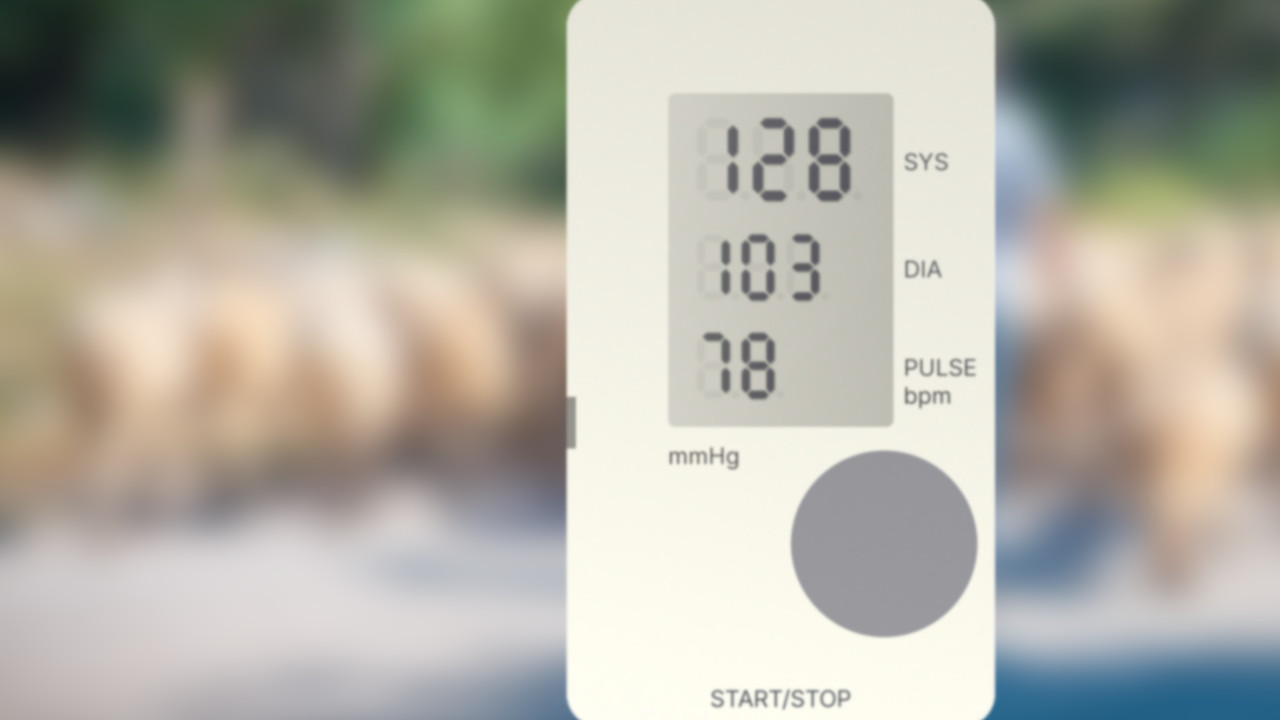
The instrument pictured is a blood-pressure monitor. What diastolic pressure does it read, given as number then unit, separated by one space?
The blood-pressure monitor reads 103 mmHg
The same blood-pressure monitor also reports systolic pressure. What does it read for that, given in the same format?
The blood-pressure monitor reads 128 mmHg
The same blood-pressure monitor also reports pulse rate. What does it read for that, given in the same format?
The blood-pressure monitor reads 78 bpm
